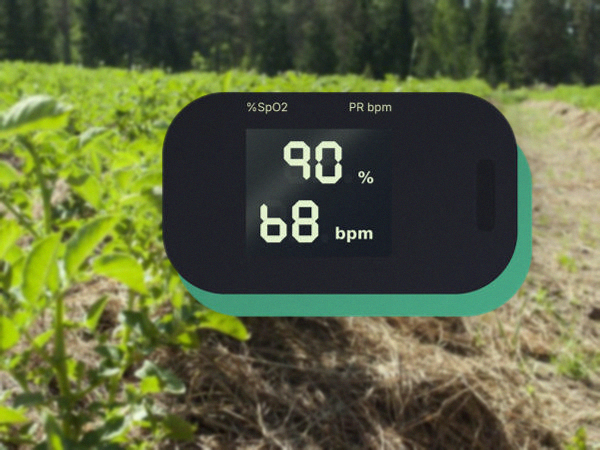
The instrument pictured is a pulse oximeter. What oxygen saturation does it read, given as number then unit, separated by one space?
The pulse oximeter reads 90 %
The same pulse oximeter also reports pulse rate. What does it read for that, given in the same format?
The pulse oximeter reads 68 bpm
